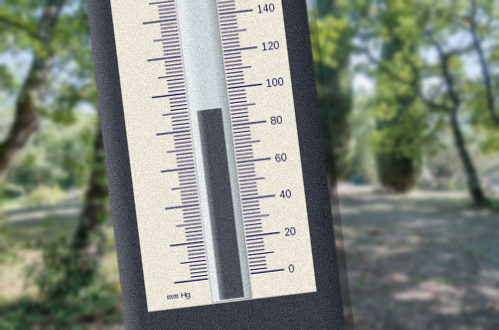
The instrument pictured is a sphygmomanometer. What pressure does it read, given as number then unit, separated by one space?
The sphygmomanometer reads 90 mmHg
